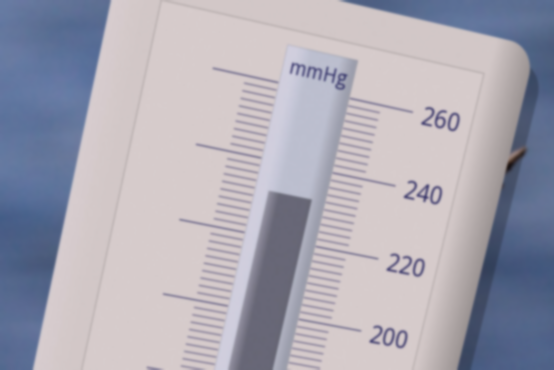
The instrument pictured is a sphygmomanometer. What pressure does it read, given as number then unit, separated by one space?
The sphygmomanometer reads 232 mmHg
